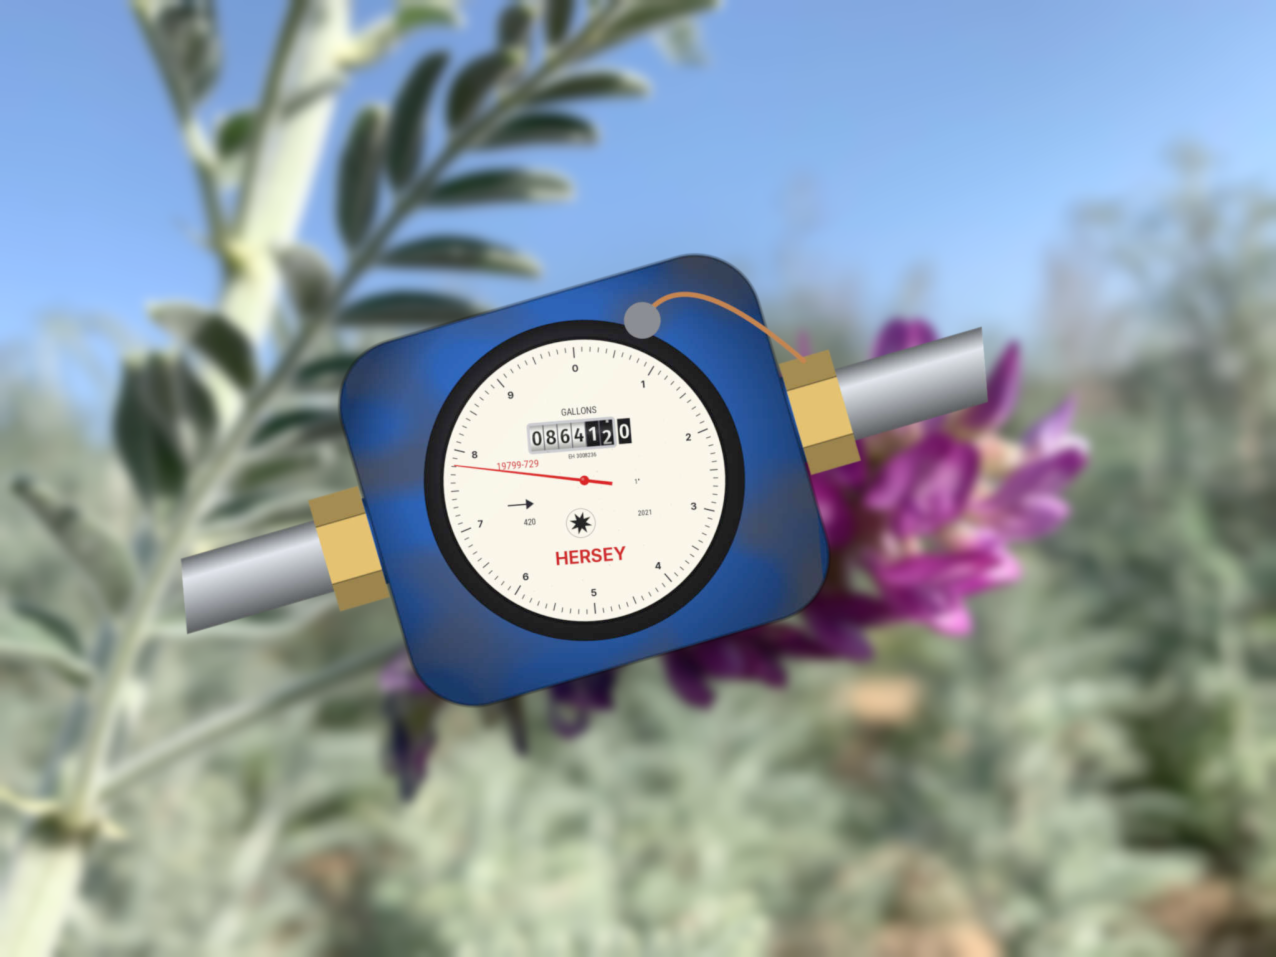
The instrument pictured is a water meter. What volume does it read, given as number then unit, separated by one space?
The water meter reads 864117.8 gal
